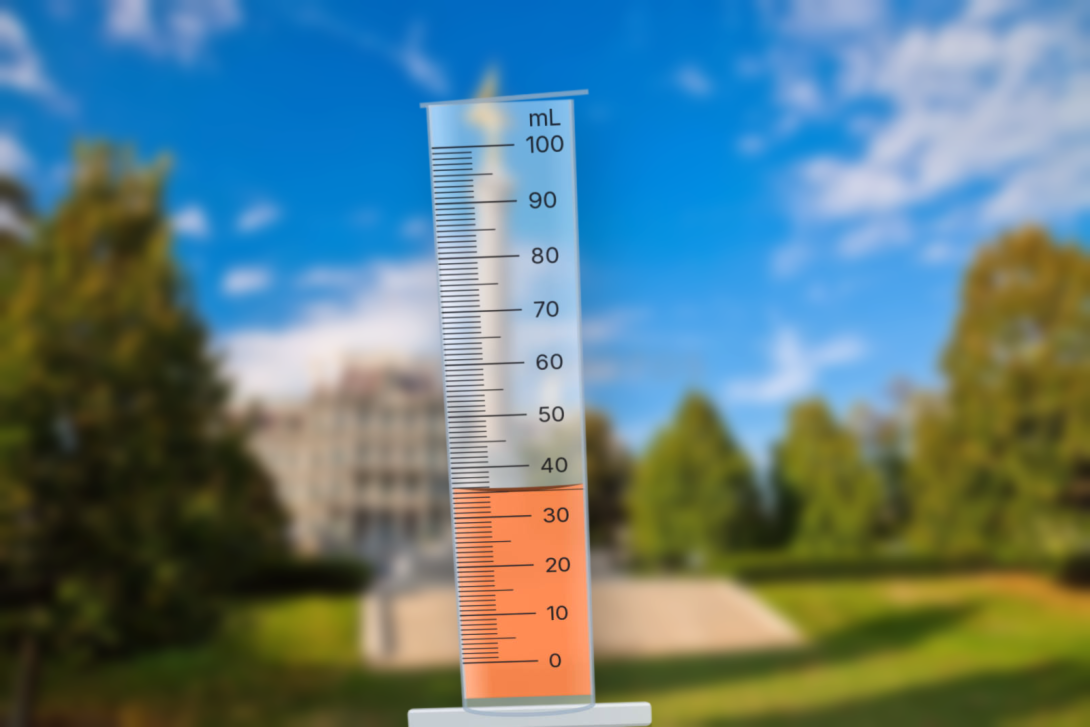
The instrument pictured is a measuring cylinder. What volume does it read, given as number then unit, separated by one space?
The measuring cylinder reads 35 mL
